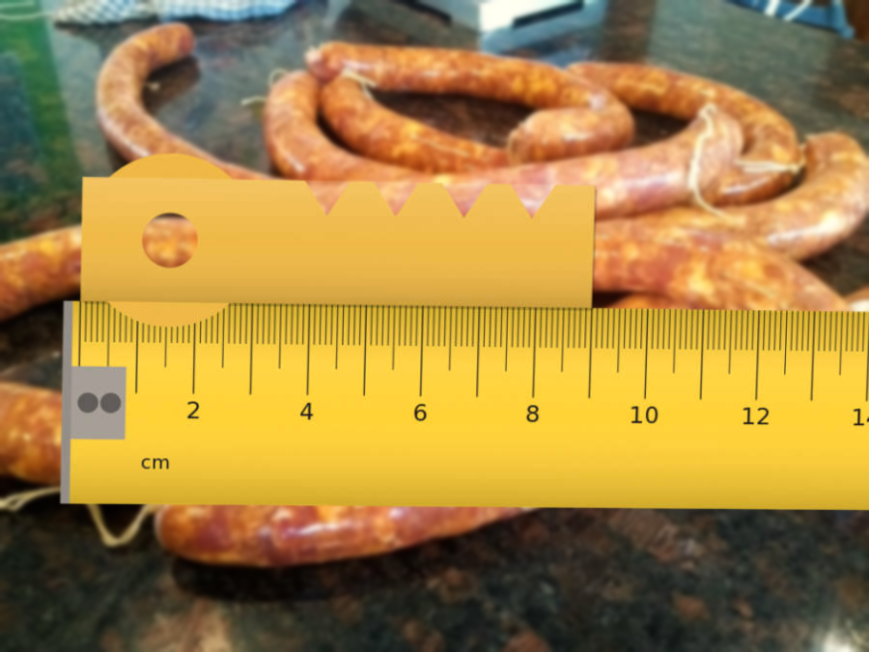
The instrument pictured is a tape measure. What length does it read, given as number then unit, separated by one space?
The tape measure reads 9 cm
